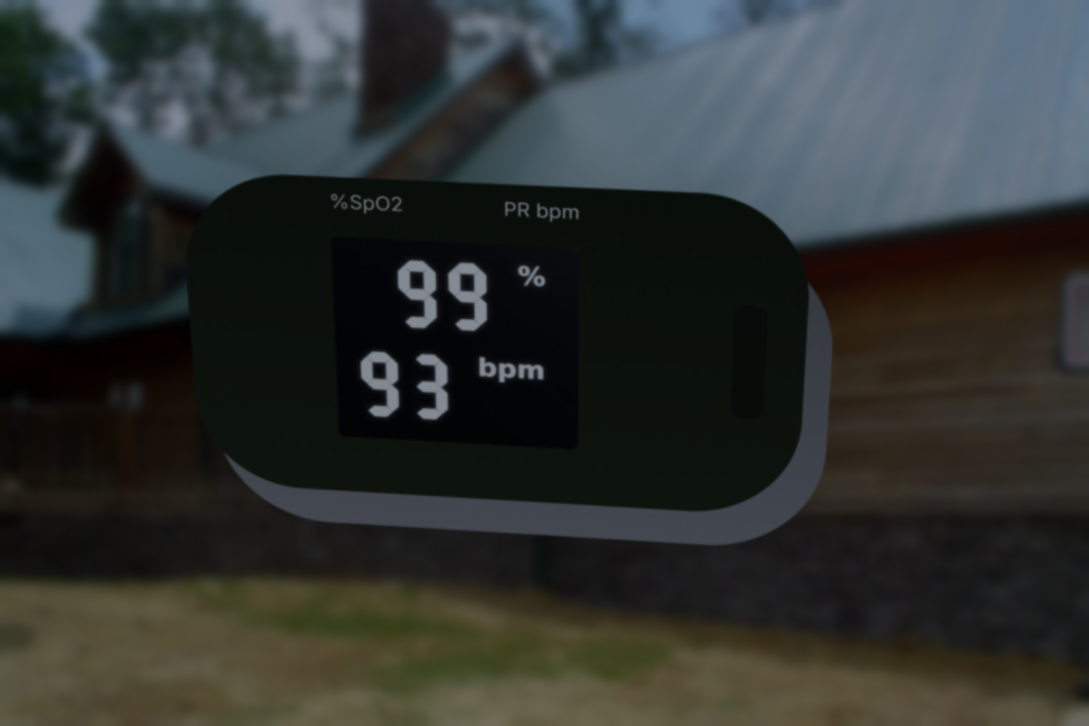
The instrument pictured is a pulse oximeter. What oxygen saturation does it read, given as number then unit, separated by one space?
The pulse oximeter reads 99 %
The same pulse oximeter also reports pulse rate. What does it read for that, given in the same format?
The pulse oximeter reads 93 bpm
